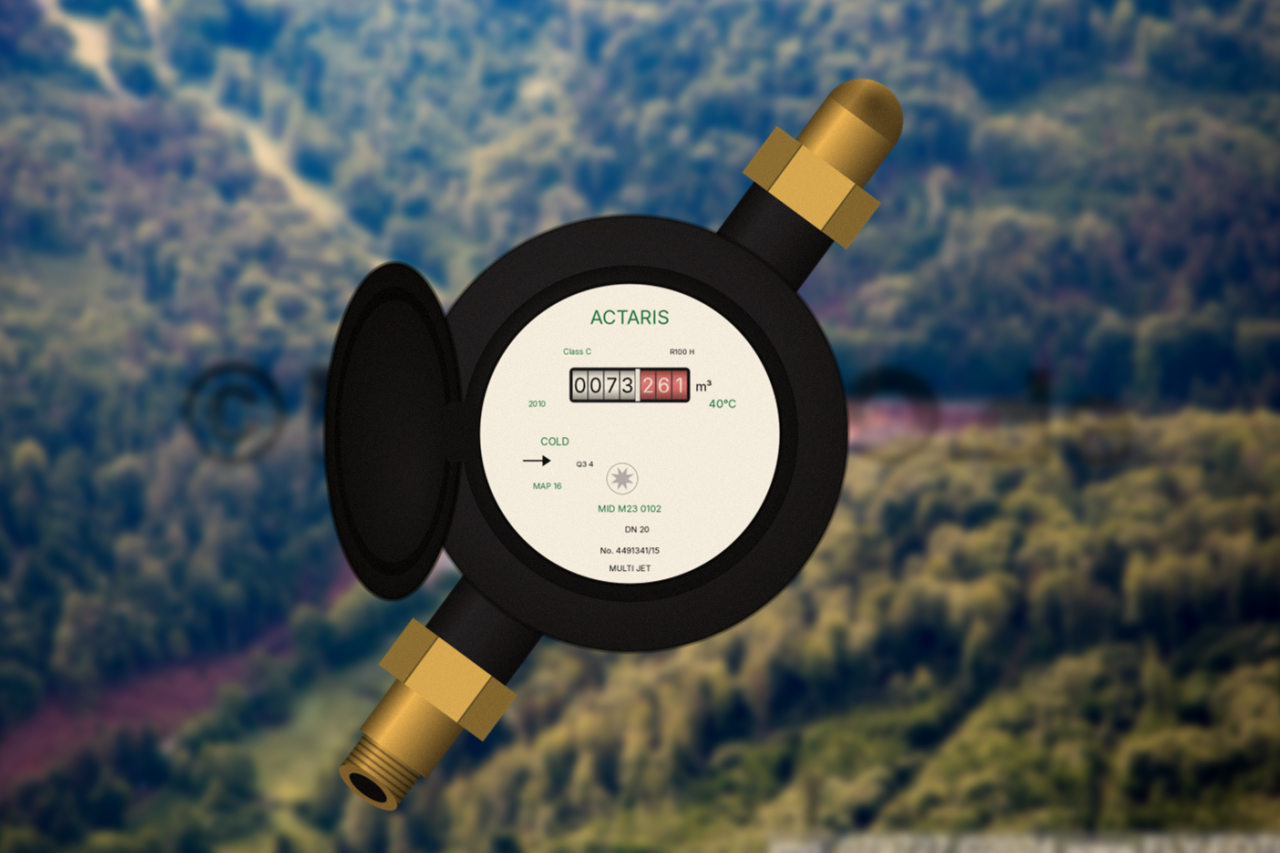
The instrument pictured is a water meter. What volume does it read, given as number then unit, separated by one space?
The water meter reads 73.261 m³
